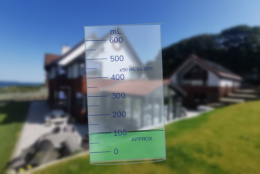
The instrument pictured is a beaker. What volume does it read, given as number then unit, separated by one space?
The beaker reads 100 mL
